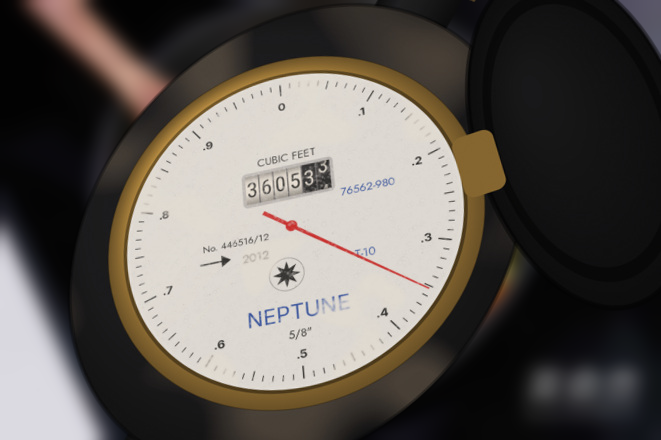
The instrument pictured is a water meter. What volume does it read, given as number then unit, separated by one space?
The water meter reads 360533.35 ft³
